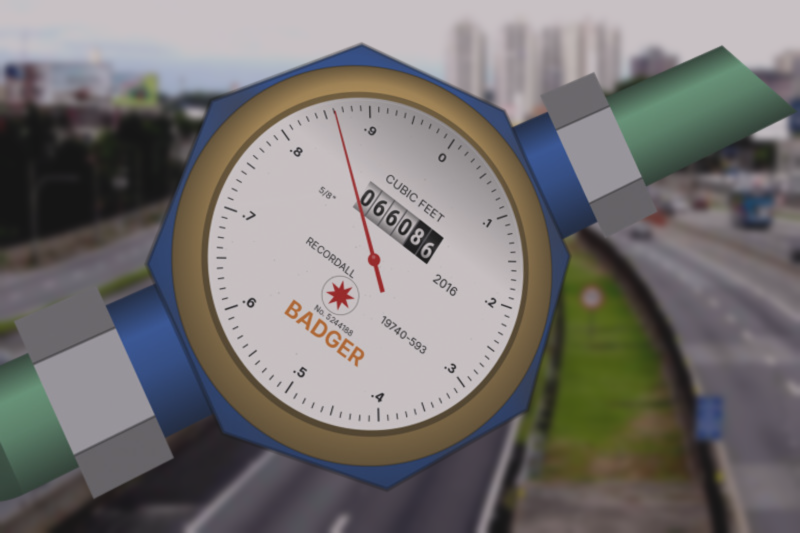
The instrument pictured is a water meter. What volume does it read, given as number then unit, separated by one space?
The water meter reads 66085.86 ft³
